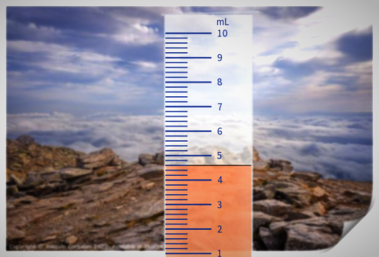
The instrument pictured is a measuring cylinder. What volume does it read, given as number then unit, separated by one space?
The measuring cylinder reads 4.6 mL
